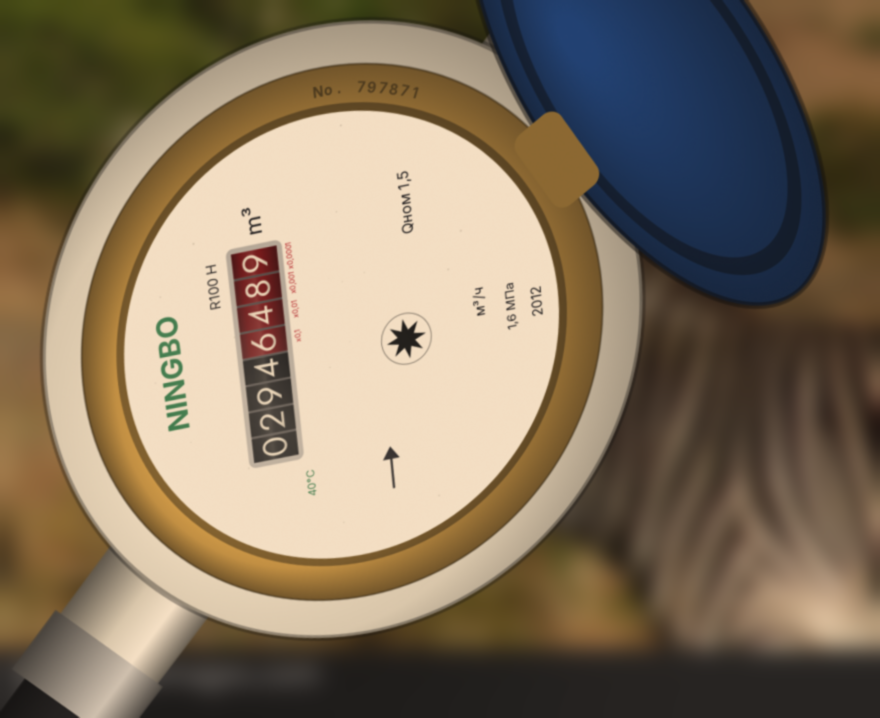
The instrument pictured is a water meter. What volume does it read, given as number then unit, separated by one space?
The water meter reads 294.6489 m³
